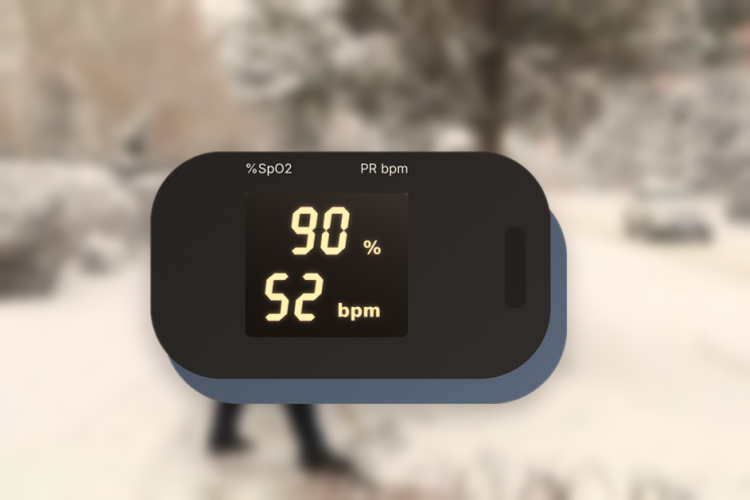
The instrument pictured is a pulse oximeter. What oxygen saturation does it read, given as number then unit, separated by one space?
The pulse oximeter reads 90 %
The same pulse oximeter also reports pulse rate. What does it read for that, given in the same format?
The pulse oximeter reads 52 bpm
